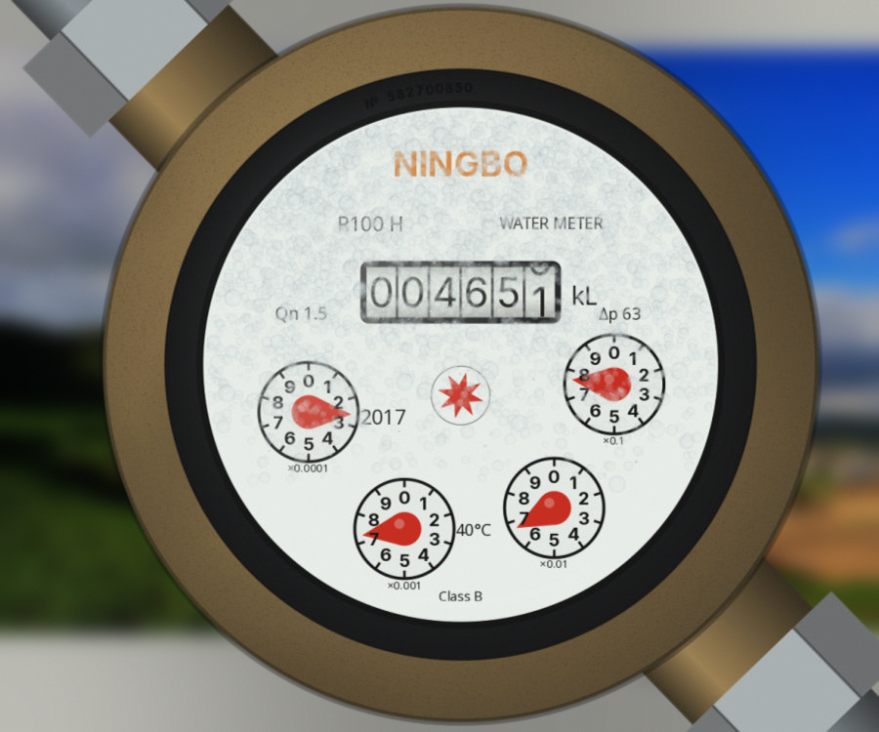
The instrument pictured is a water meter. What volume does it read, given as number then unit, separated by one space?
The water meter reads 4650.7672 kL
